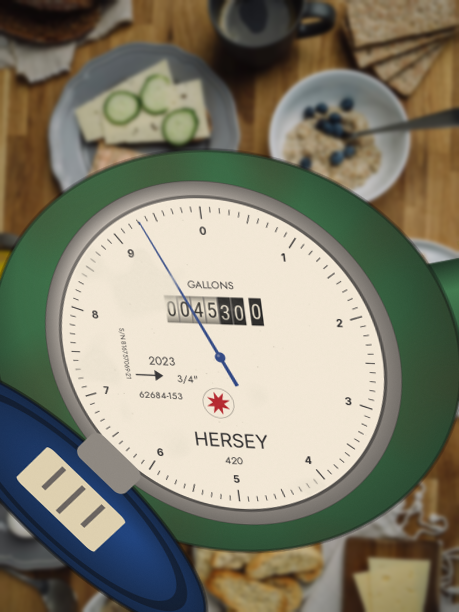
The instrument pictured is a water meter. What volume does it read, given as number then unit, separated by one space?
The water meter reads 45299.3 gal
